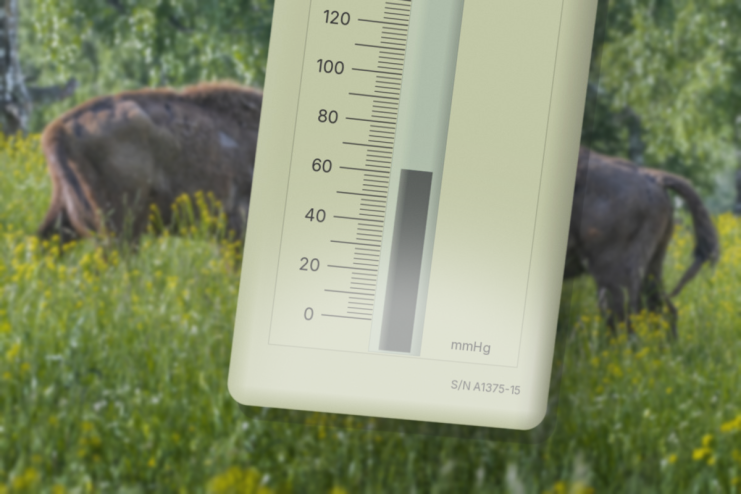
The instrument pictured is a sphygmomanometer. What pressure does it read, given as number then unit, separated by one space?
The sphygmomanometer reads 62 mmHg
